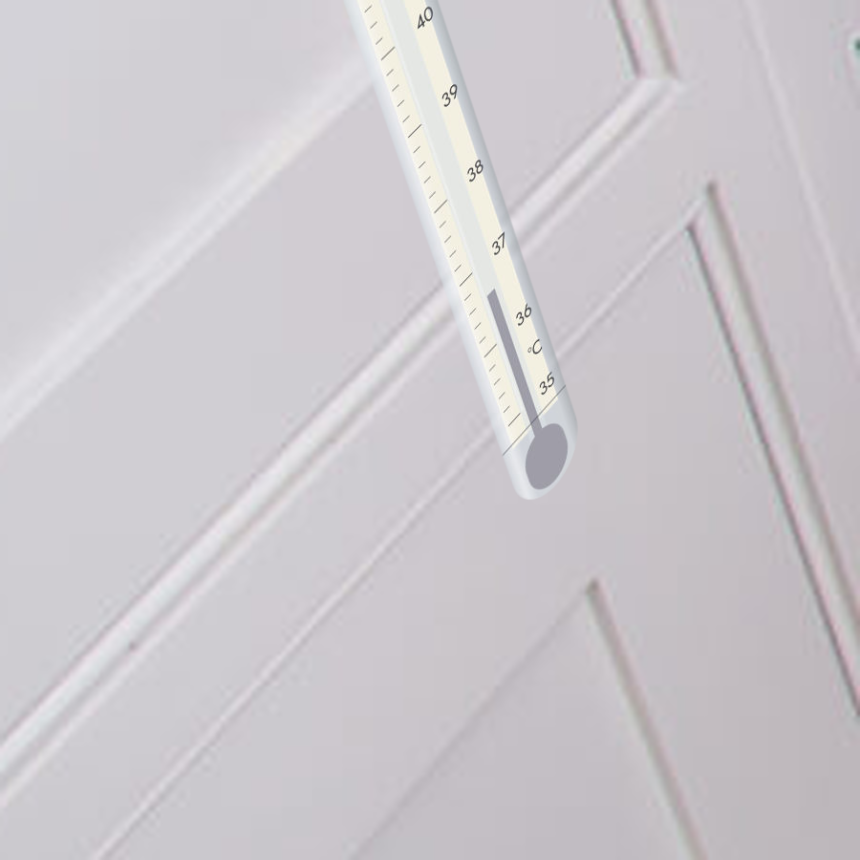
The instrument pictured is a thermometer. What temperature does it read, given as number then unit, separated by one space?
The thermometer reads 36.6 °C
